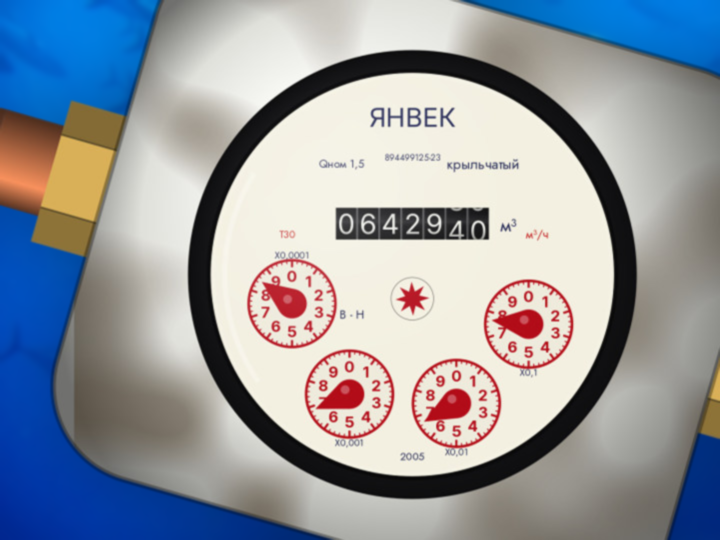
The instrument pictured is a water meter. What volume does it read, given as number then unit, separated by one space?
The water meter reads 642939.7668 m³
